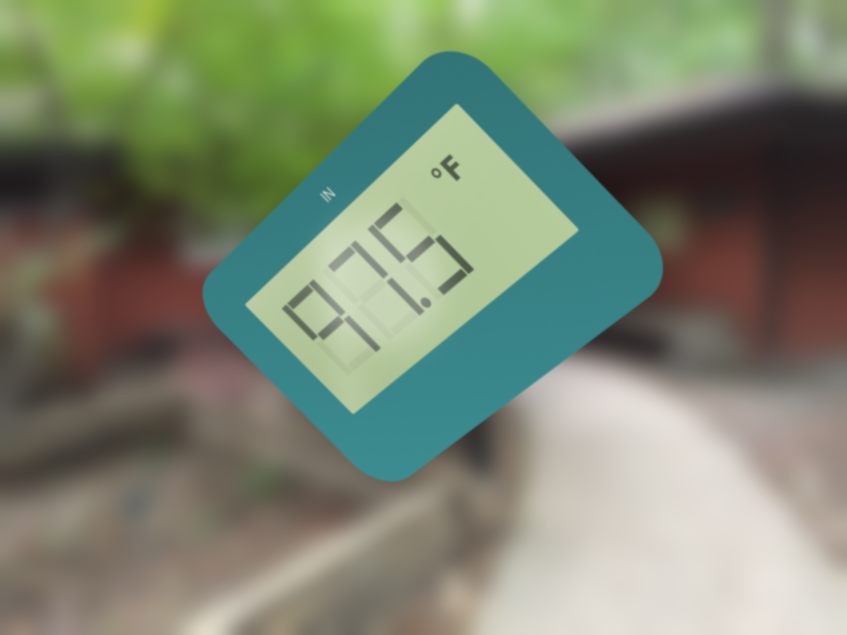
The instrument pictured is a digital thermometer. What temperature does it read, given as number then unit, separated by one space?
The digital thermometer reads 97.5 °F
